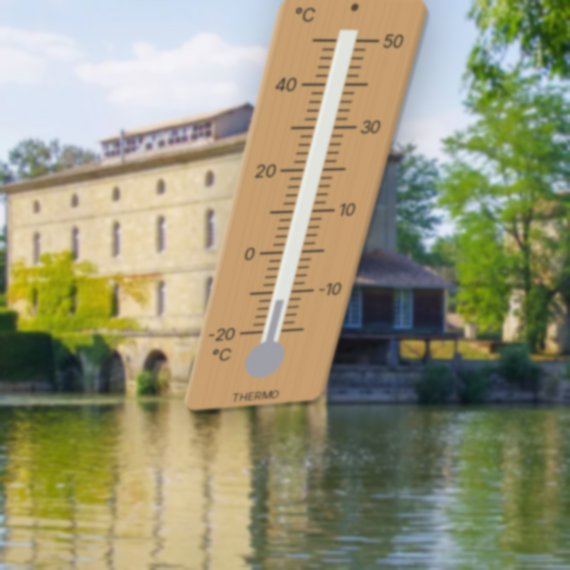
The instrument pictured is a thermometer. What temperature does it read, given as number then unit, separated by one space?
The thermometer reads -12 °C
